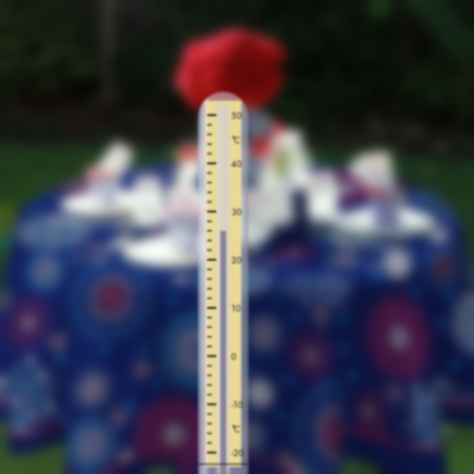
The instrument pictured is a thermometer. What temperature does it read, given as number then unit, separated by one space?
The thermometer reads 26 °C
